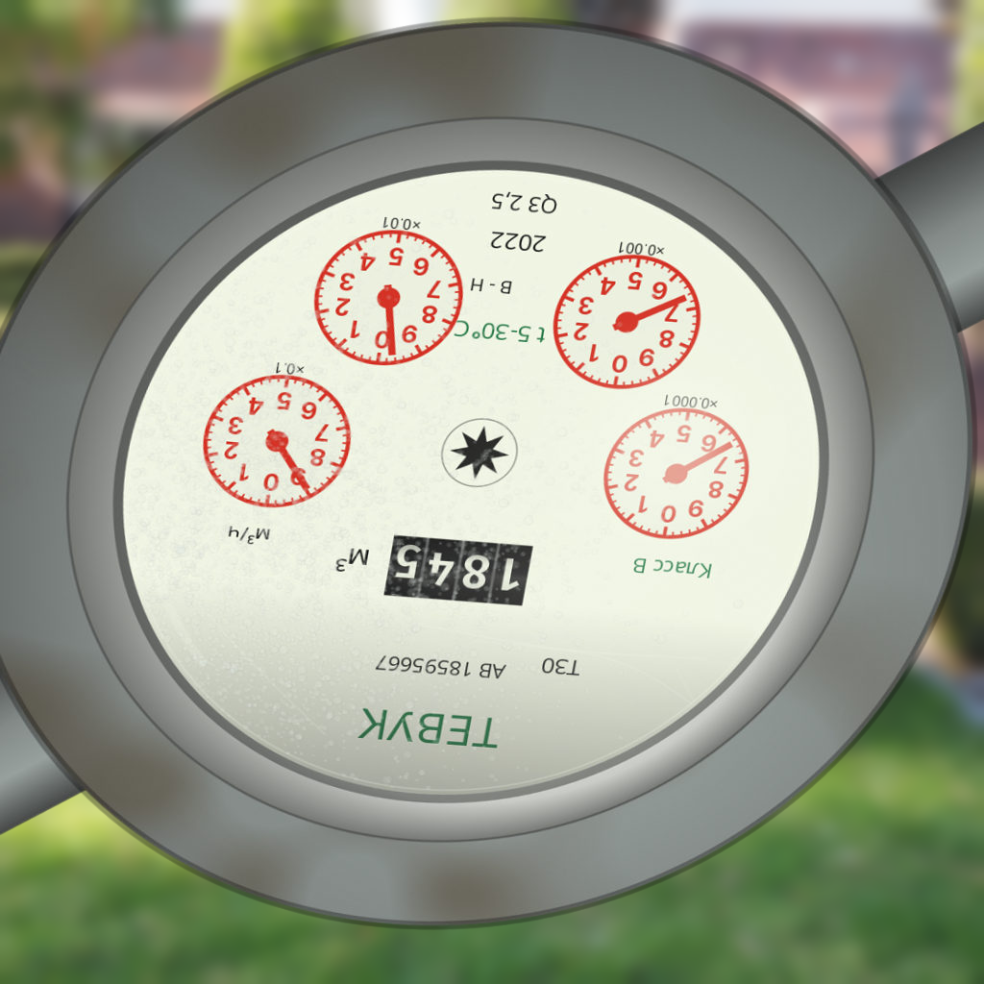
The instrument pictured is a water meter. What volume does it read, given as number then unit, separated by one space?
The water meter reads 1844.8966 m³
